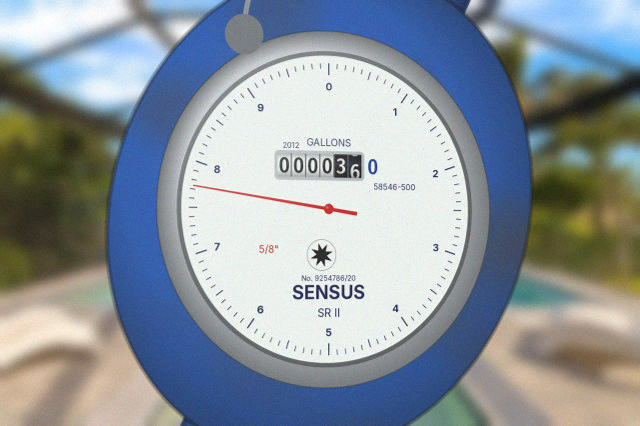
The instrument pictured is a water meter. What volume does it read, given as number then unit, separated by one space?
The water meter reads 357.7 gal
